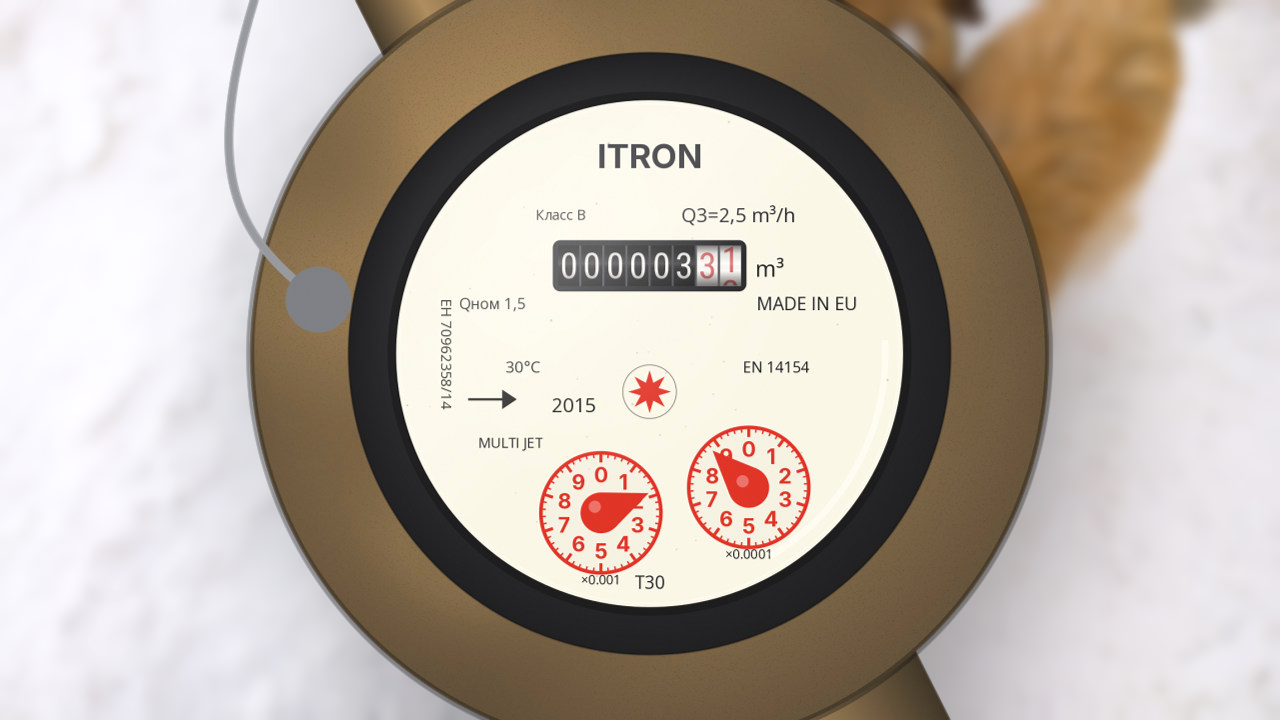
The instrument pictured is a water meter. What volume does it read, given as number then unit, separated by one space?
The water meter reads 3.3118 m³
